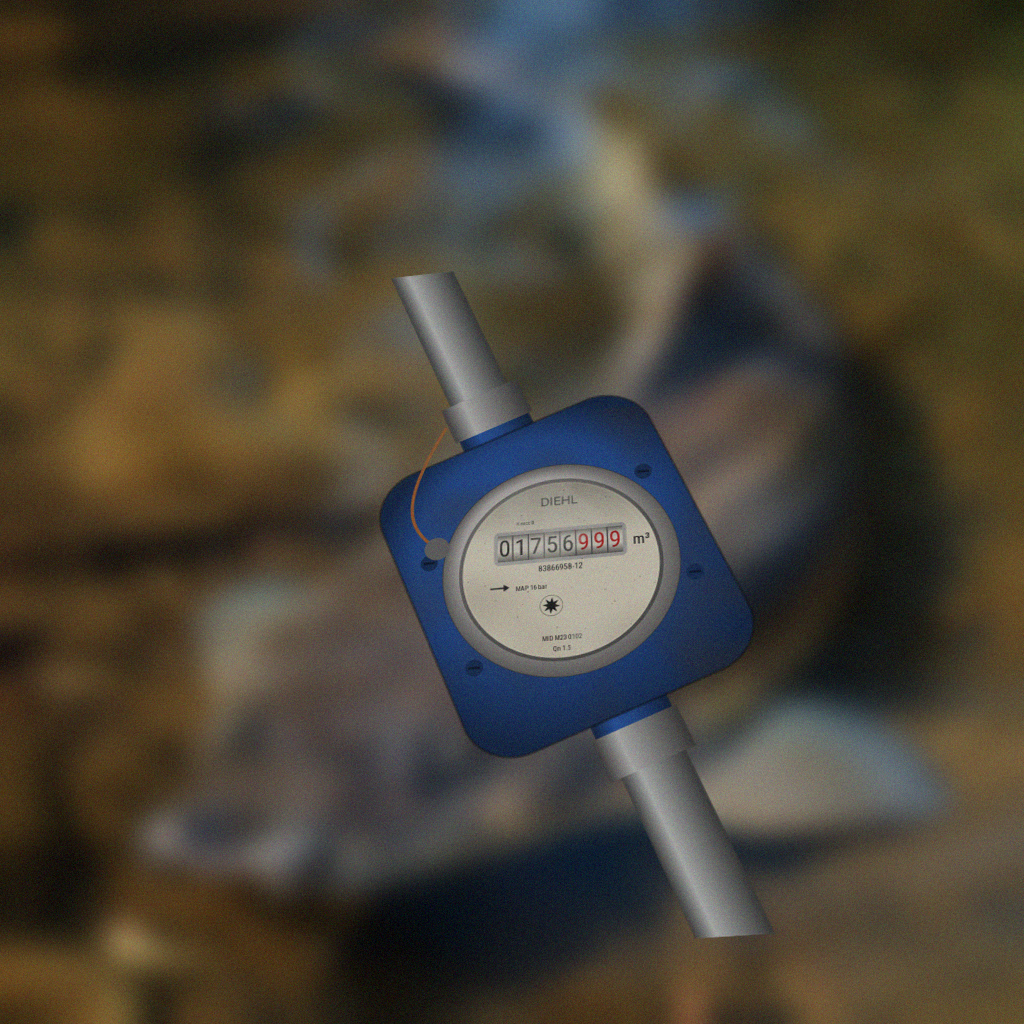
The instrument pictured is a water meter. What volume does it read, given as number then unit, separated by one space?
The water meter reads 1756.999 m³
